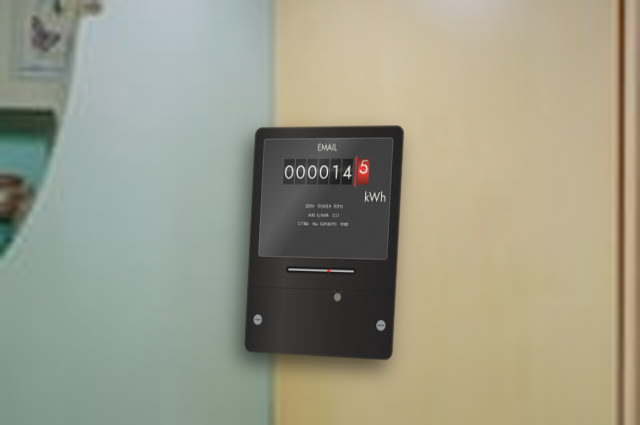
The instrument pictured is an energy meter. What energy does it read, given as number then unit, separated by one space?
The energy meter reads 14.5 kWh
